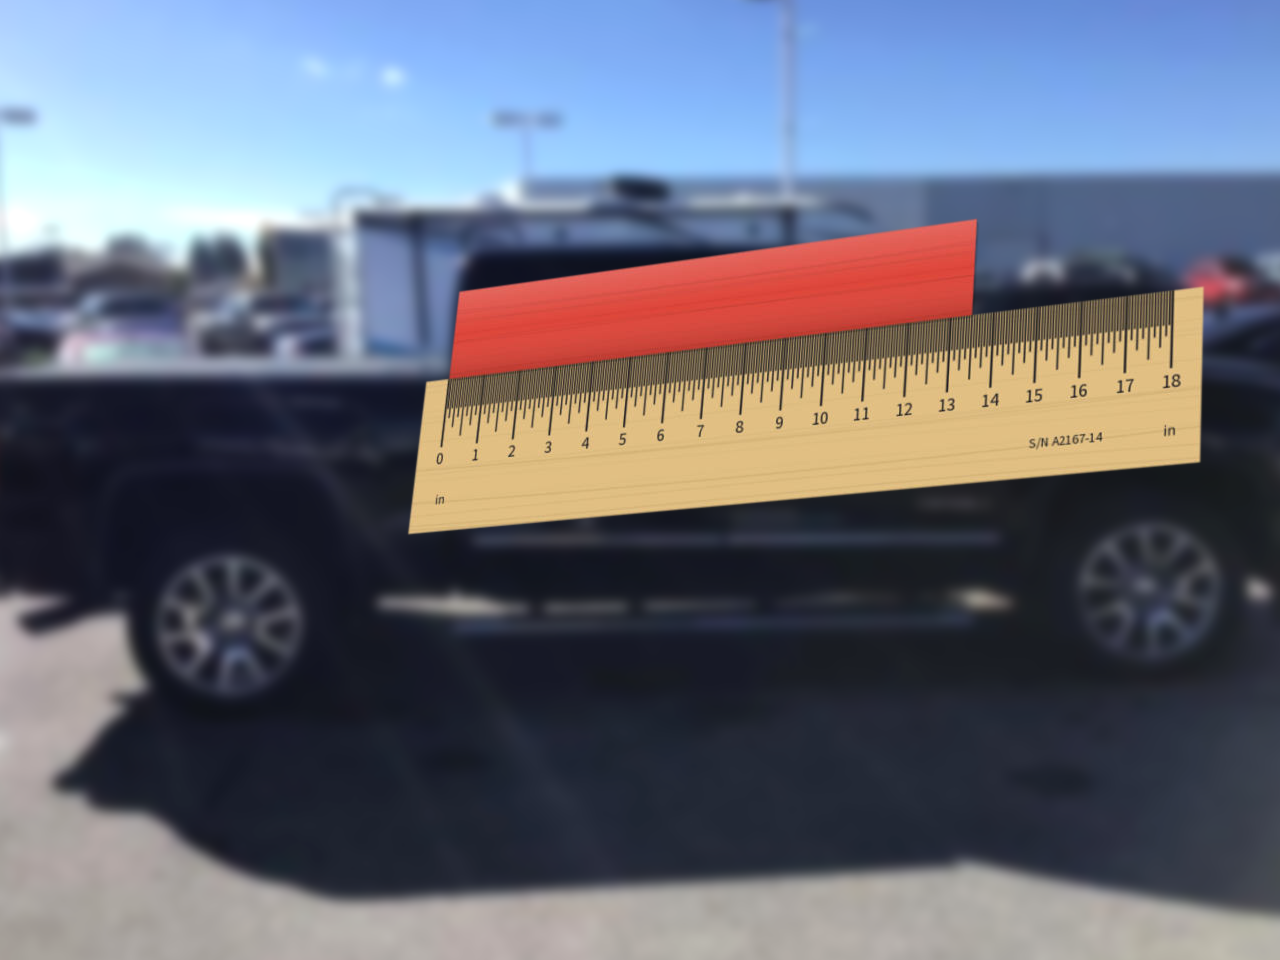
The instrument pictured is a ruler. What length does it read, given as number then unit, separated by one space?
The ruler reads 13.5 in
